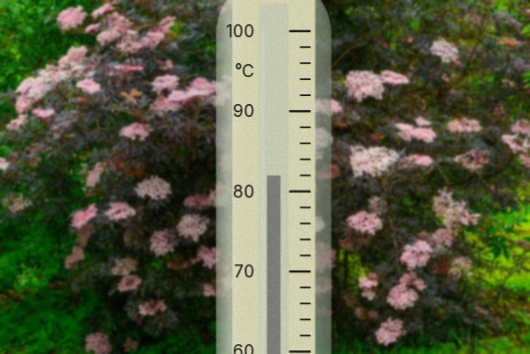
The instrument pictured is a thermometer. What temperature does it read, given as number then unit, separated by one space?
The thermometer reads 82 °C
